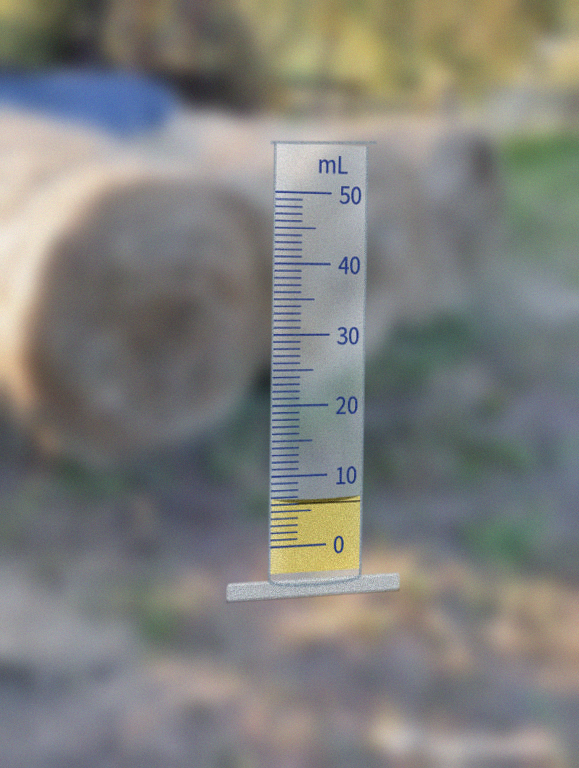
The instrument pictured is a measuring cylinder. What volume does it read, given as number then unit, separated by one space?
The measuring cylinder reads 6 mL
